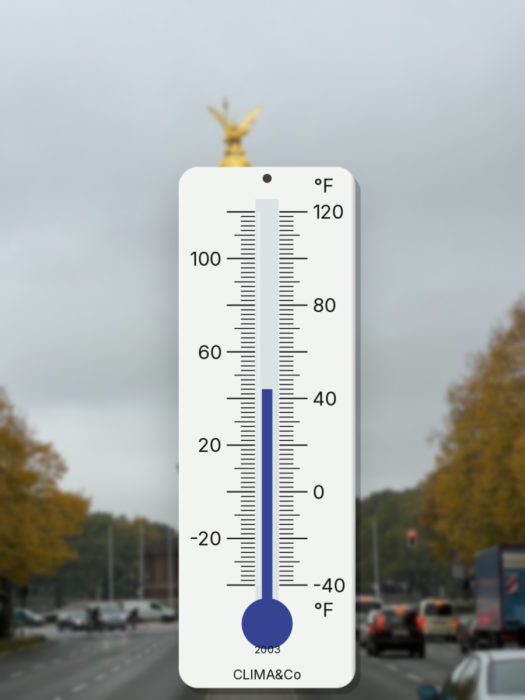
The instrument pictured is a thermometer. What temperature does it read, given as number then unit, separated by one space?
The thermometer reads 44 °F
